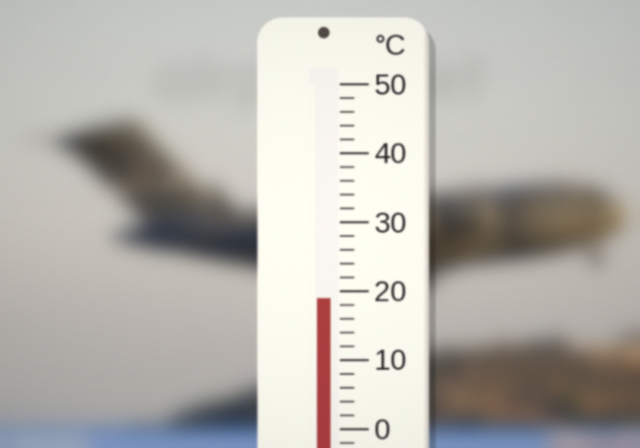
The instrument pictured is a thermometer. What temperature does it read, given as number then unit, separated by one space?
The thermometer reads 19 °C
